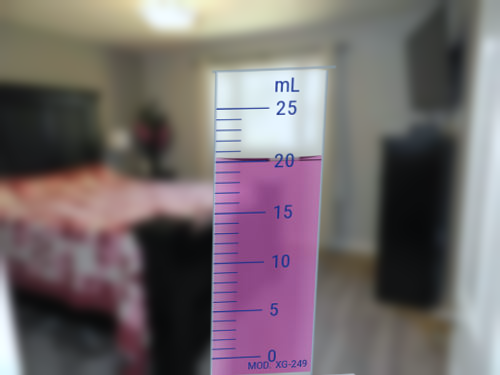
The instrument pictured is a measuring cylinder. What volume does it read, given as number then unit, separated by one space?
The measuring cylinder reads 20 mL
